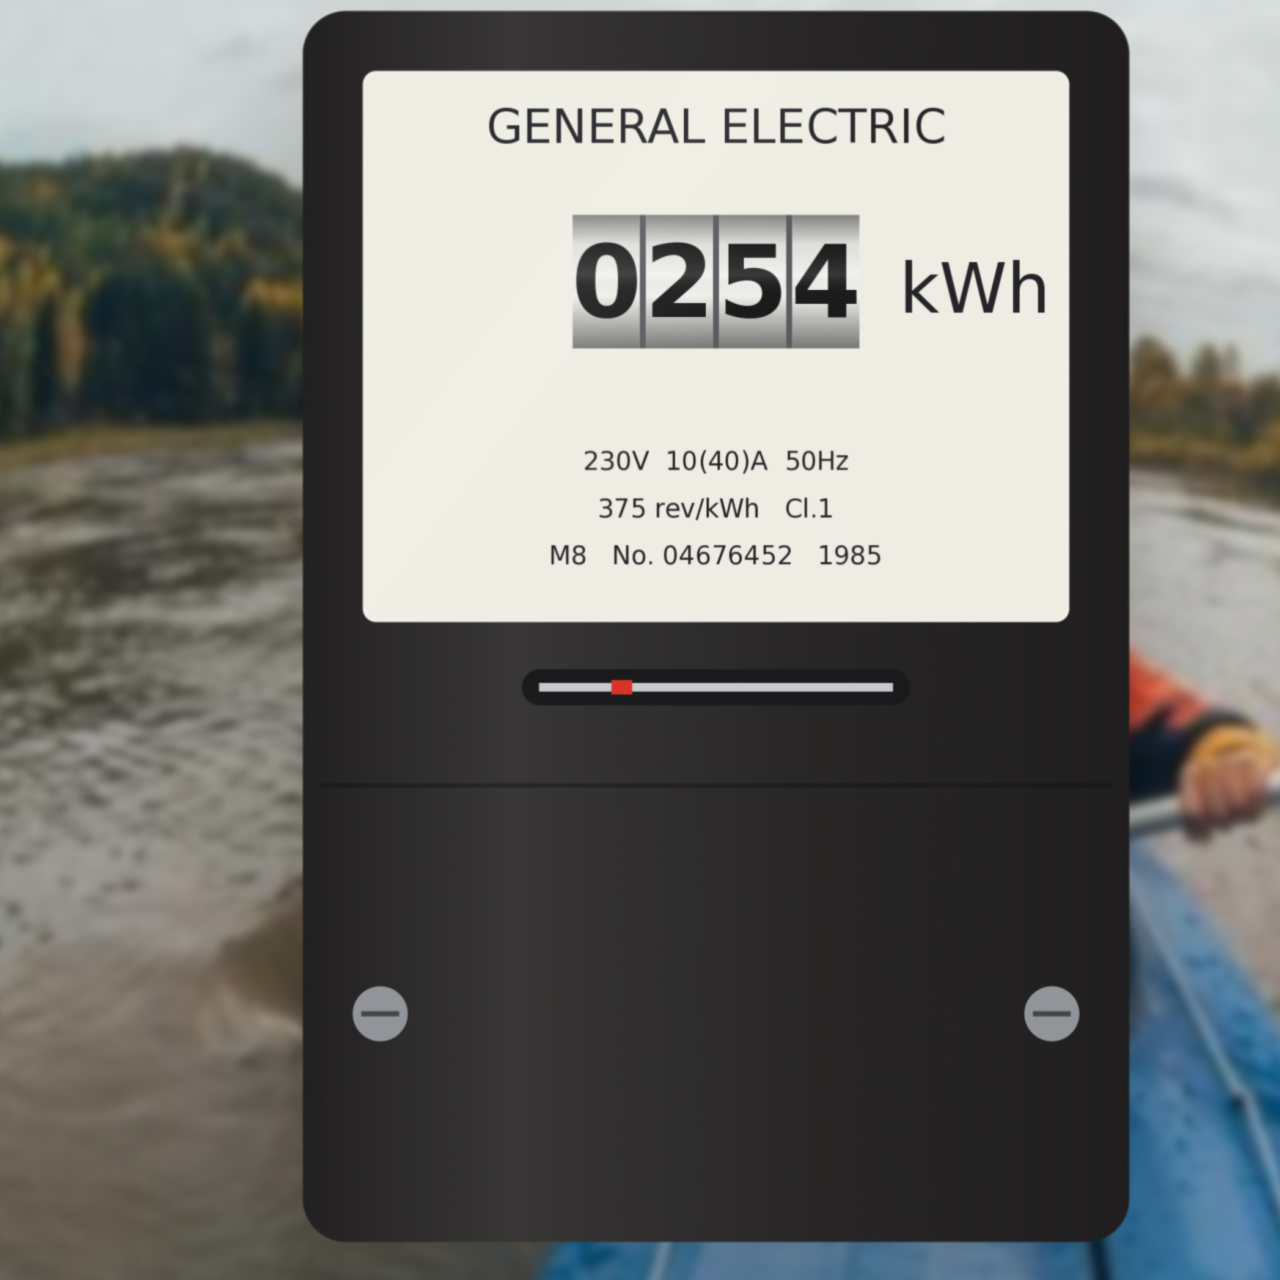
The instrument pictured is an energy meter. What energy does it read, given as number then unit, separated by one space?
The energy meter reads 254 kWh
